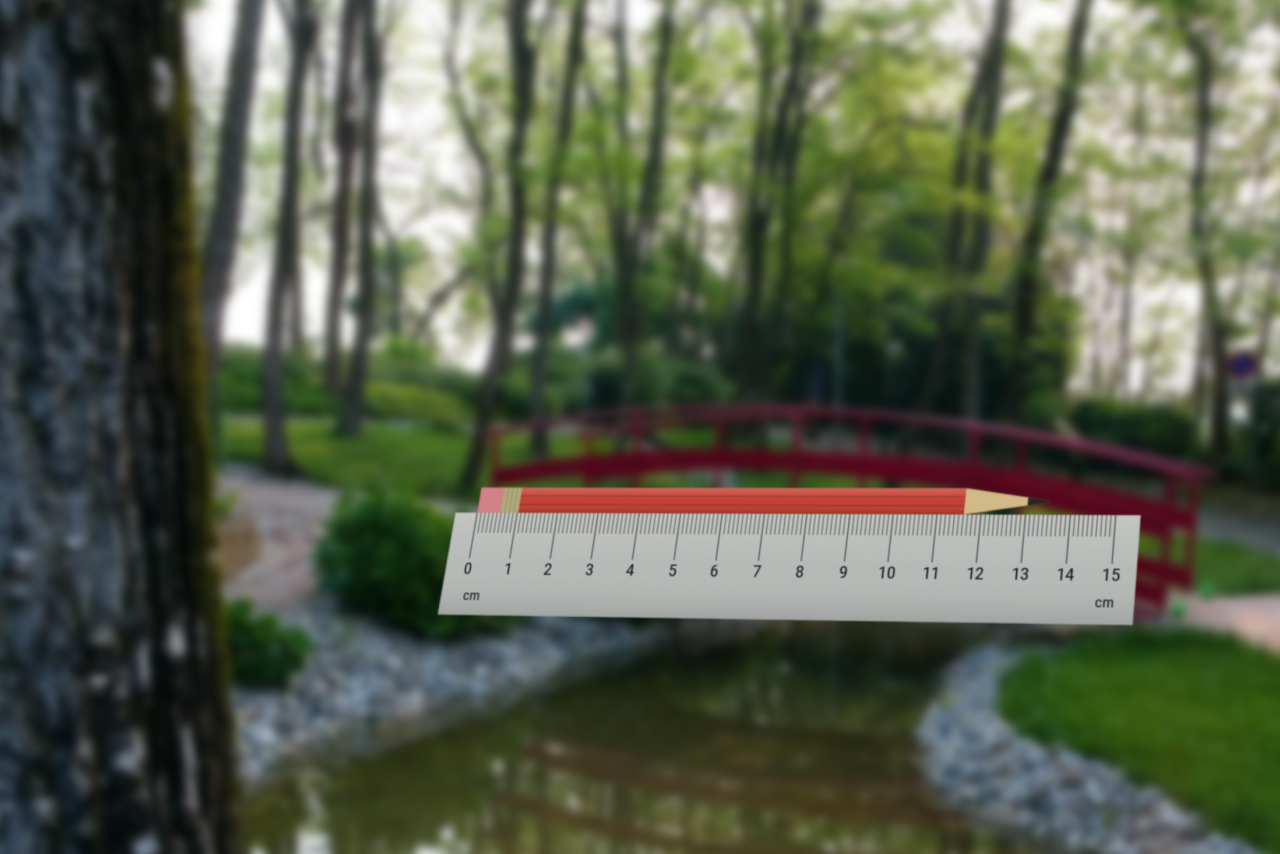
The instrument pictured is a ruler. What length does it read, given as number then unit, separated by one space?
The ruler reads 13.5 cm
